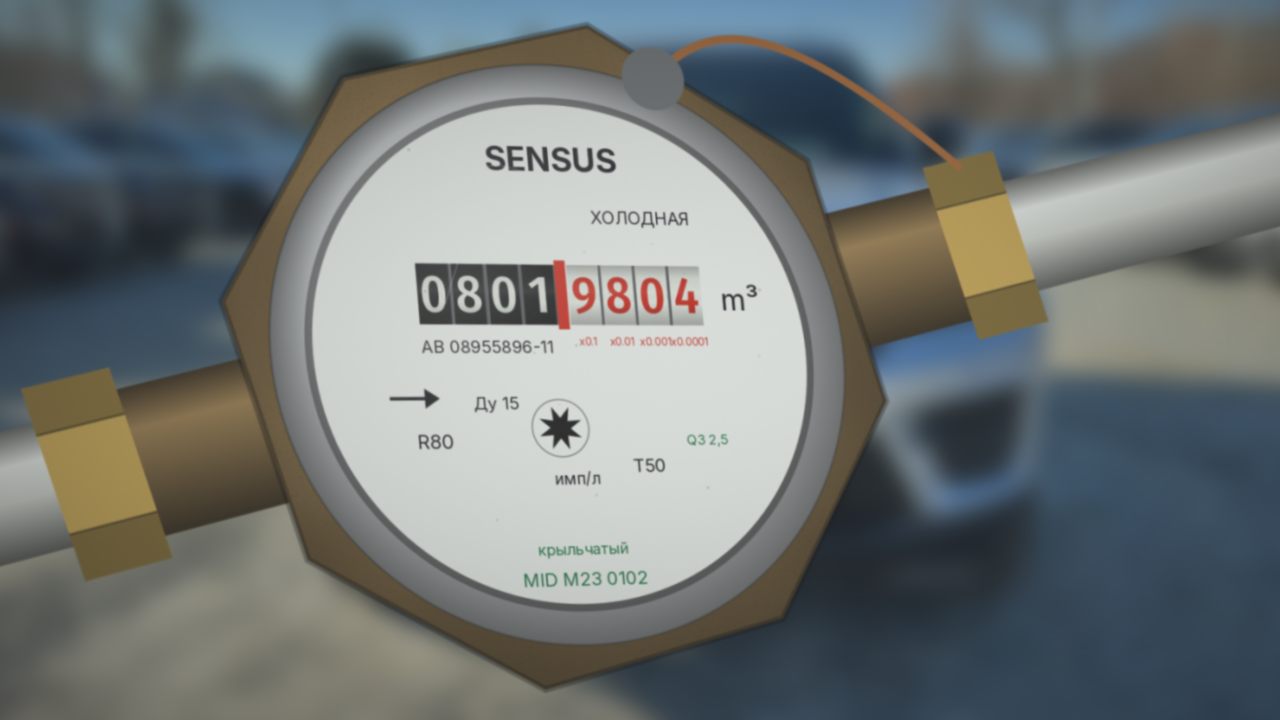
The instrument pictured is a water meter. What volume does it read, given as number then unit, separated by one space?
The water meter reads 801.9804 m³
